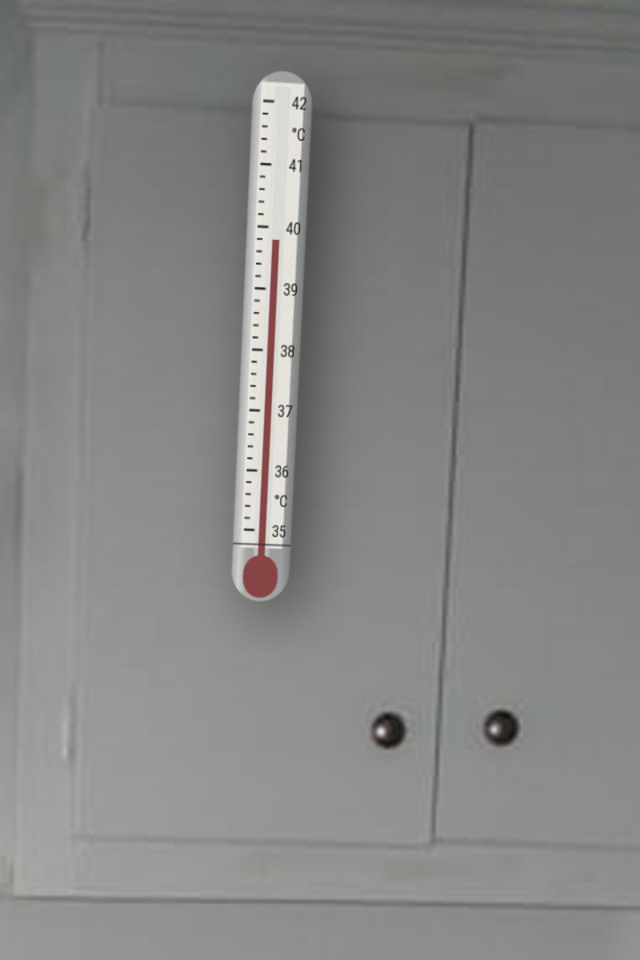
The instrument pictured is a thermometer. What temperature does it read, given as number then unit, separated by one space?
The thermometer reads 39.8 °C
